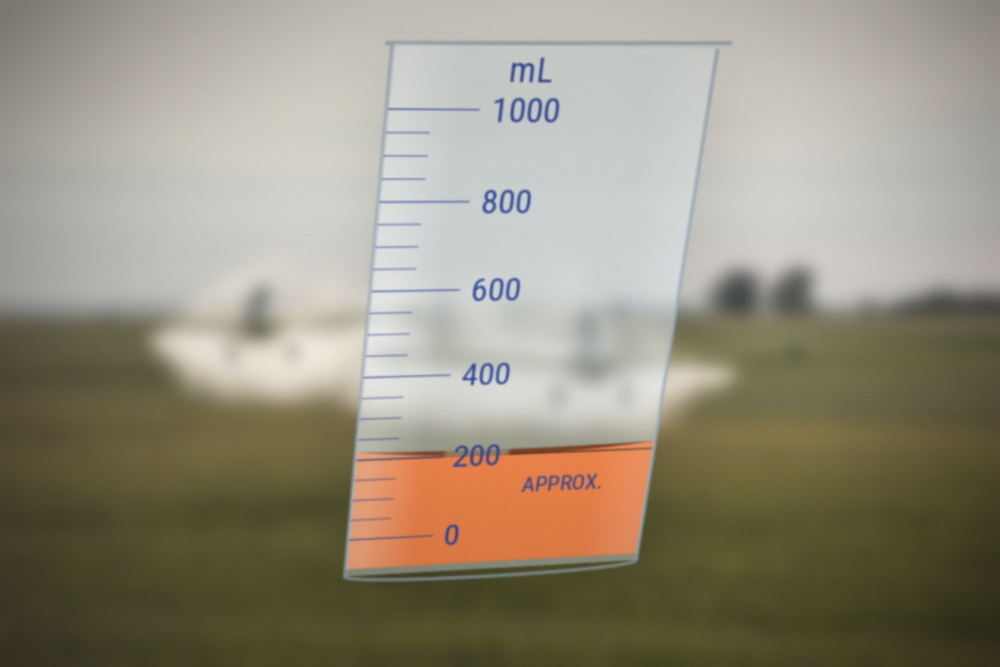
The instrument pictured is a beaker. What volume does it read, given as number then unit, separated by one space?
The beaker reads 200 mL
